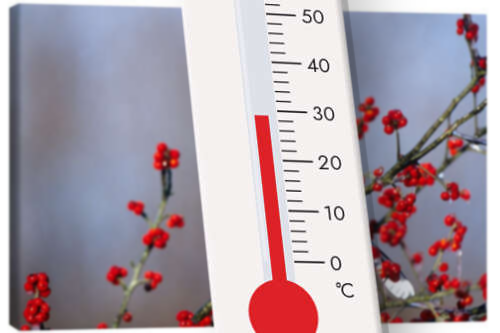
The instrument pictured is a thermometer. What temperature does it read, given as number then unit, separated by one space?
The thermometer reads 29 °C
